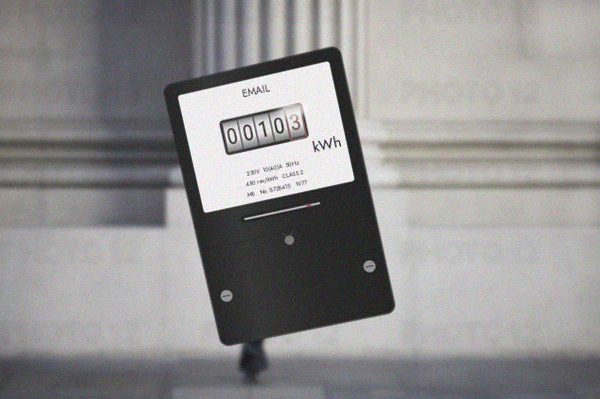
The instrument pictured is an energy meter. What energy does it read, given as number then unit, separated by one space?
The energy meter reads 10.3 kWh
